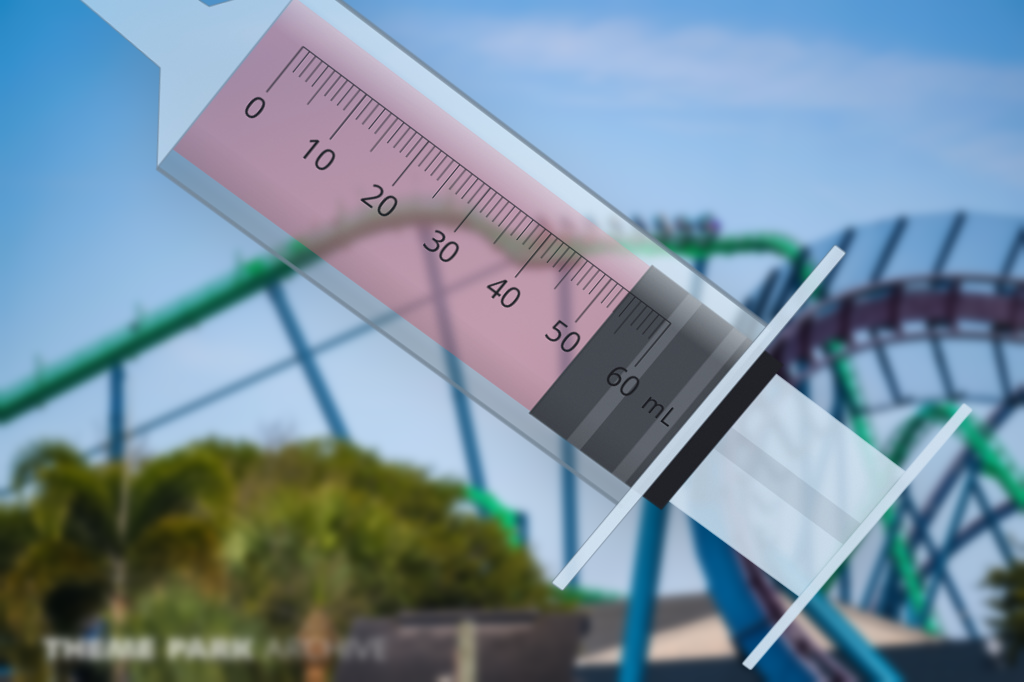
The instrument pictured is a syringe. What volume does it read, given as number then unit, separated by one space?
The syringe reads 53 mL
